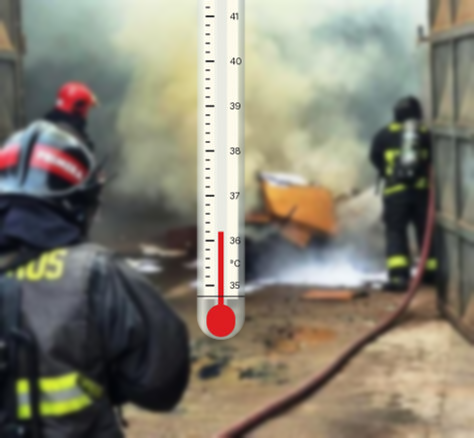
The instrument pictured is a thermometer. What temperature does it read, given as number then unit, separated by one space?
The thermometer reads 36.2 °C
